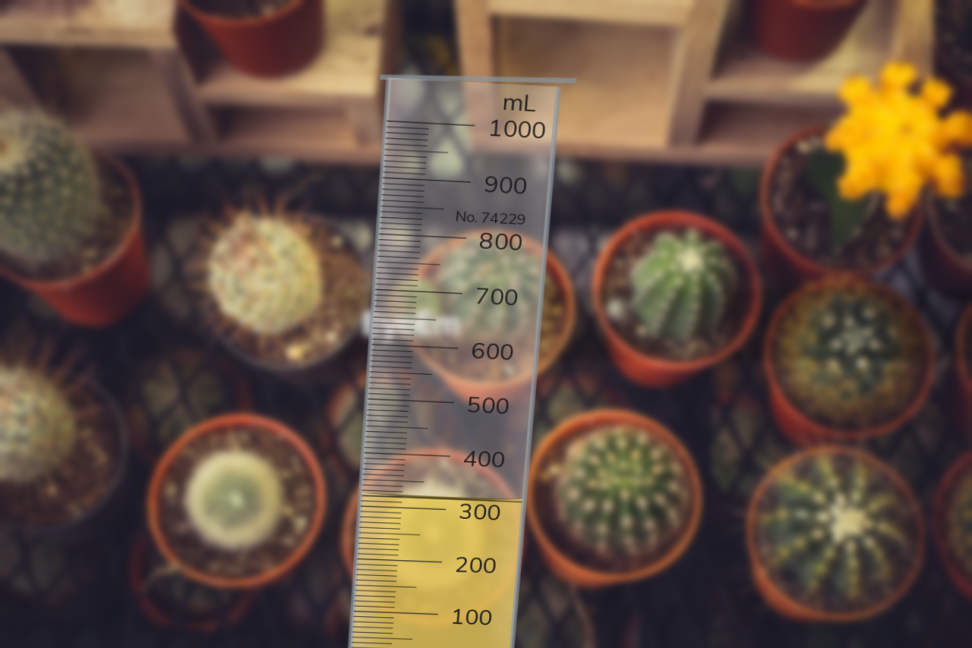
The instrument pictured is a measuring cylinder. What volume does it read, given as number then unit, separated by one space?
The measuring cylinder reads 320 mL
